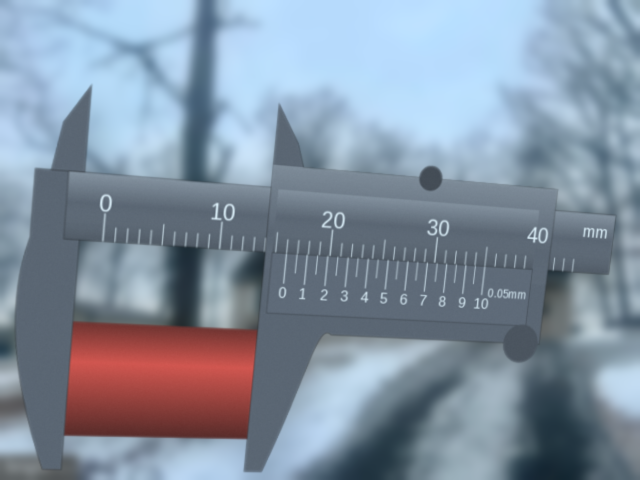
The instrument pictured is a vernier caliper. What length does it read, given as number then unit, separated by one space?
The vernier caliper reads 16.0 mm
